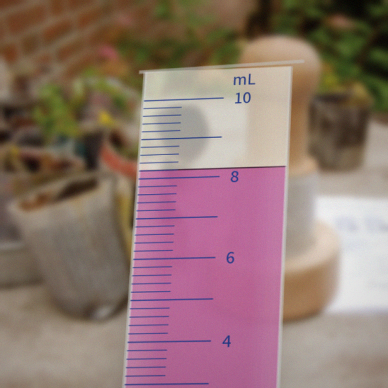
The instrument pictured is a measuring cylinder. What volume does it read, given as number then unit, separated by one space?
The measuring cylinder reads 8.2 mL
